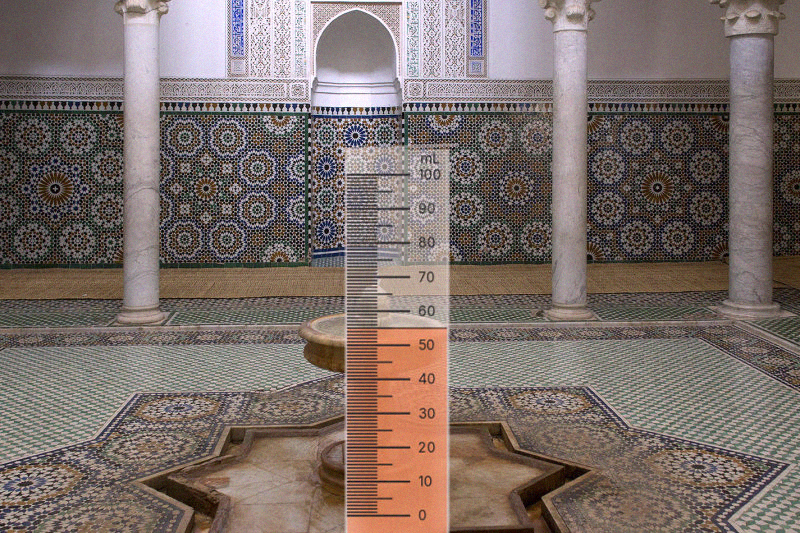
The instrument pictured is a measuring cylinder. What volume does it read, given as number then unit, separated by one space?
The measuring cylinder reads 55 mL
